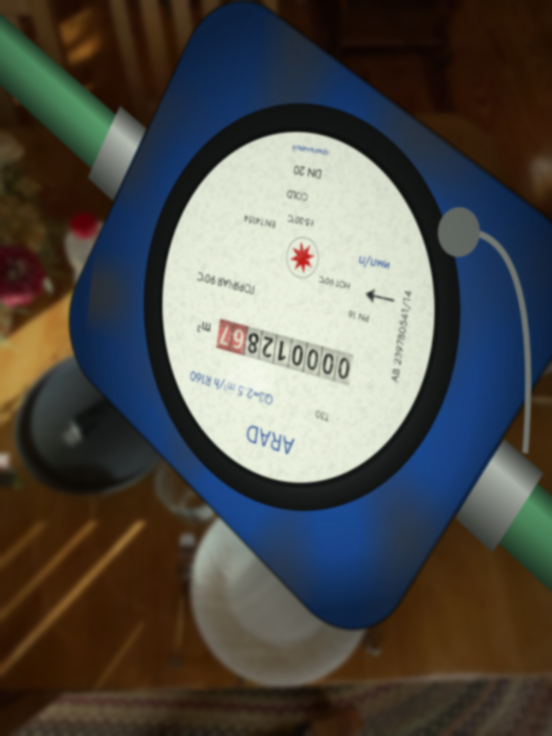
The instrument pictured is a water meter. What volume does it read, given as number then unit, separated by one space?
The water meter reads 128.67 m³
